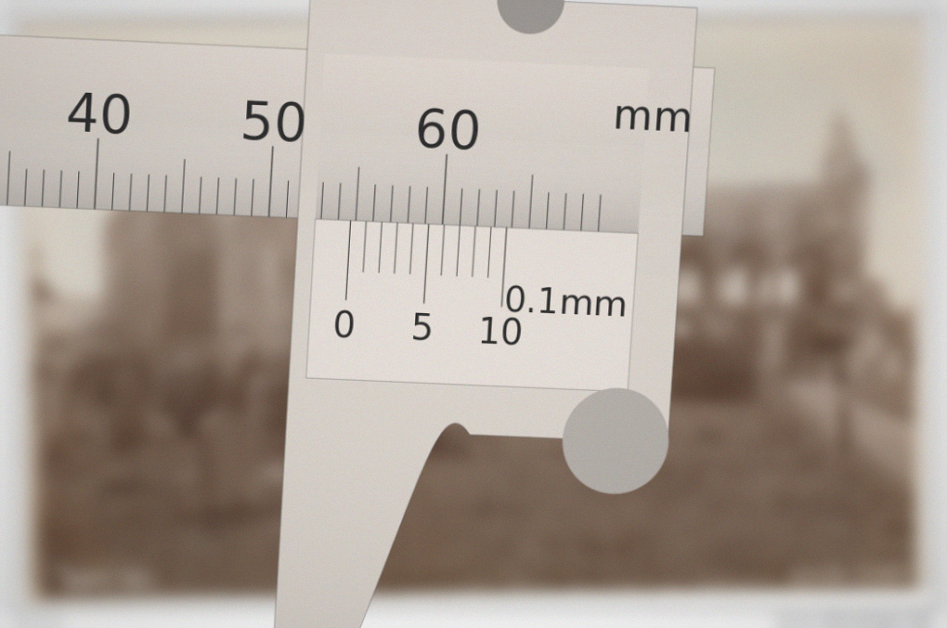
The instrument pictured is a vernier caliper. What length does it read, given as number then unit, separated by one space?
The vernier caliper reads 54.7 mm
